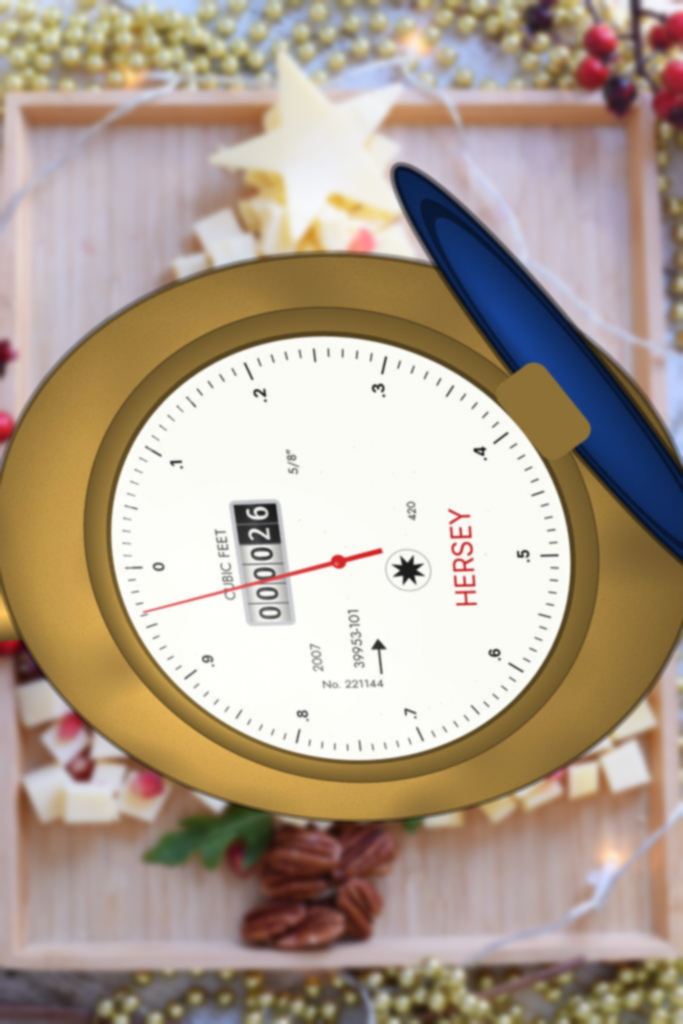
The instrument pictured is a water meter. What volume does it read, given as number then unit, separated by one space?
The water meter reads 25.96 ft³
